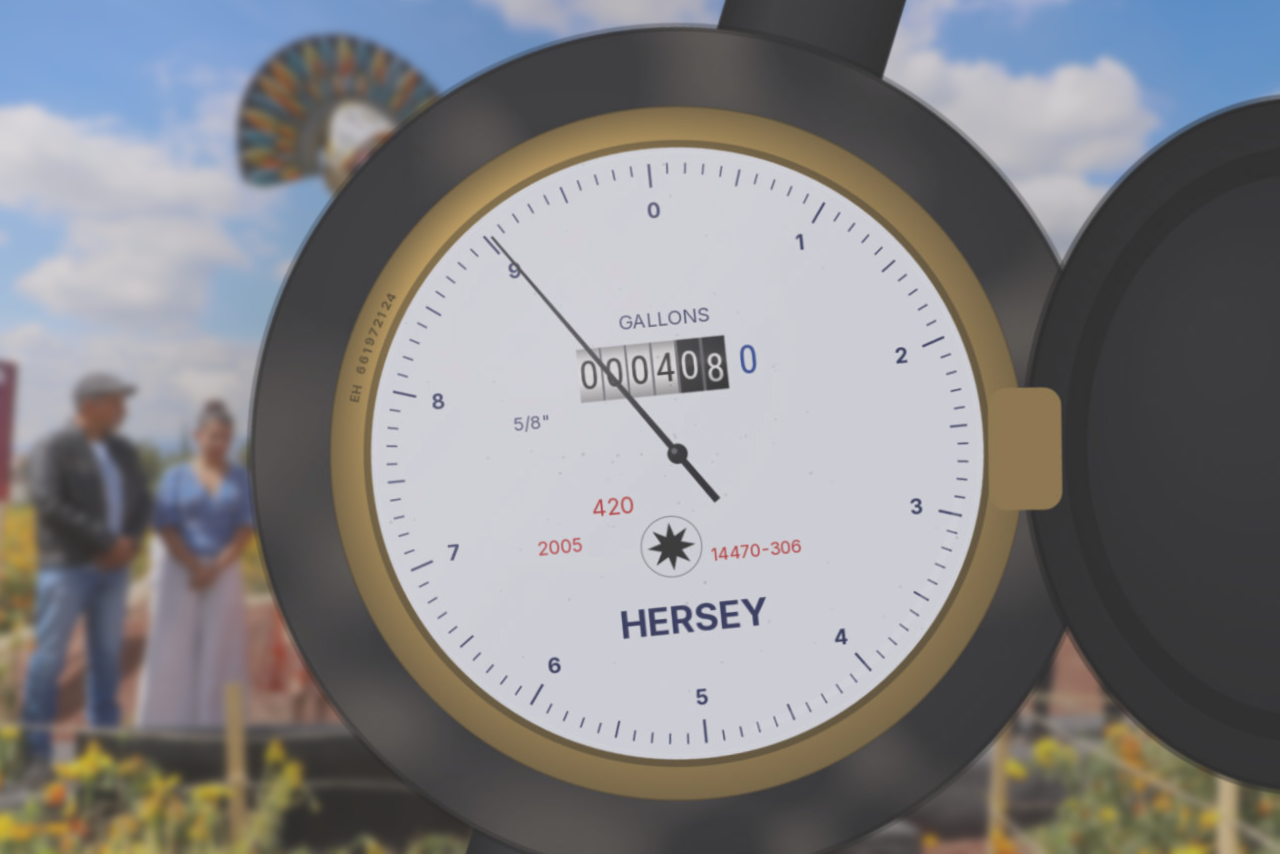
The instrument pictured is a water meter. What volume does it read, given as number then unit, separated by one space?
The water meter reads 4079.0 gal
